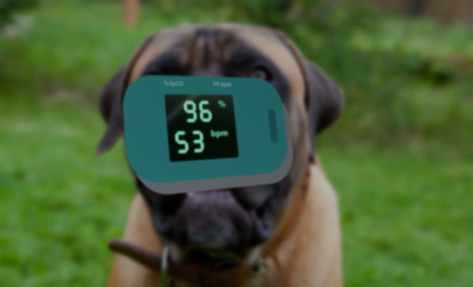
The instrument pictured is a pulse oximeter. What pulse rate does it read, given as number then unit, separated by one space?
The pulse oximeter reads 53 bpm
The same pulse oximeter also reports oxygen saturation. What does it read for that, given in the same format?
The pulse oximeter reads 96 %
